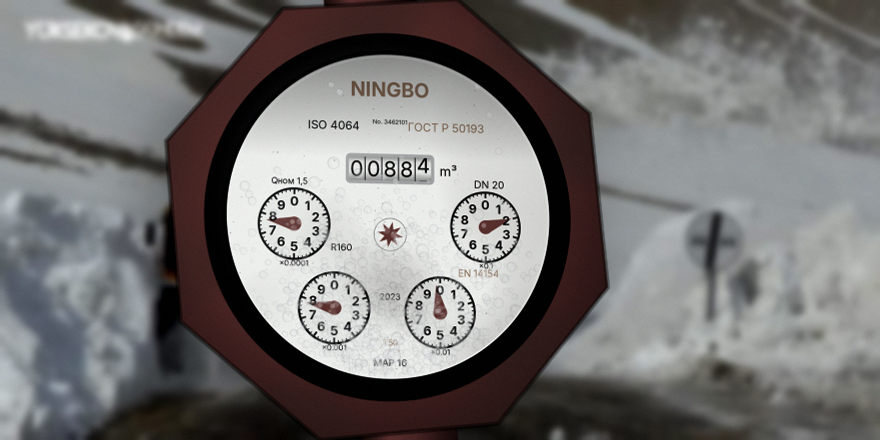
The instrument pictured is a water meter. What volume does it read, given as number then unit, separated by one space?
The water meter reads 884.1977 m³
